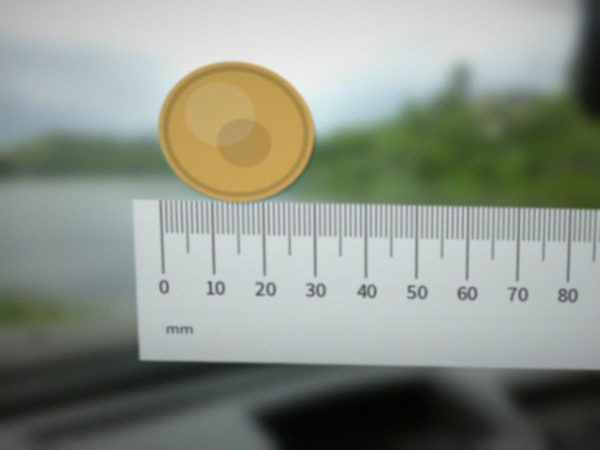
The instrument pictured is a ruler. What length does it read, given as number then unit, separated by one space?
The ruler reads 30 mm
